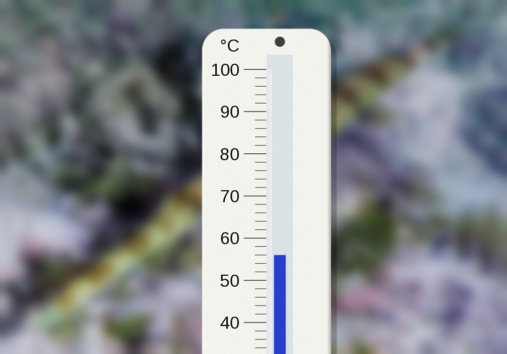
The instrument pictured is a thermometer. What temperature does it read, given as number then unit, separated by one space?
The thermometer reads 56 °C
